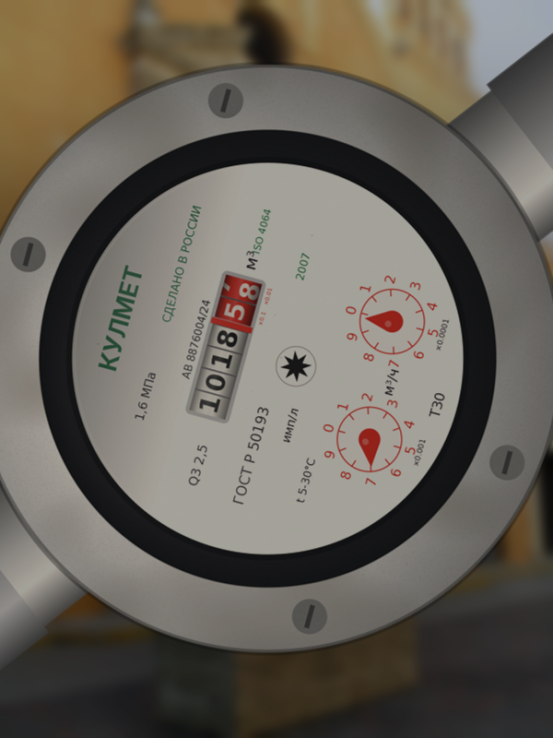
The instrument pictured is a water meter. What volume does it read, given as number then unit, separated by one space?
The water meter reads 1018.5769 m³
